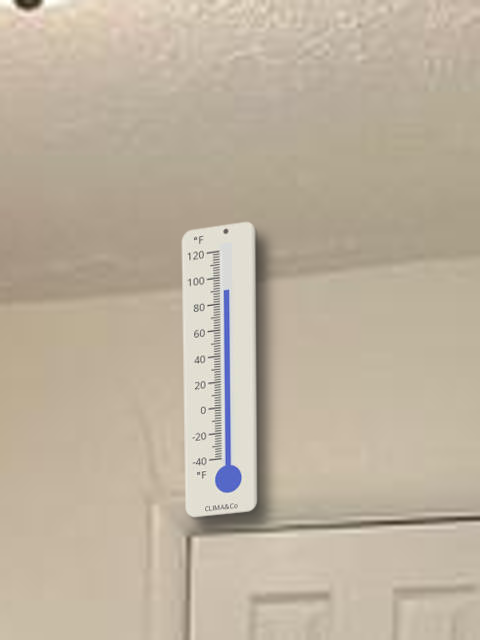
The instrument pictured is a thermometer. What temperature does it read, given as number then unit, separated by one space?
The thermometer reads 90 °F
